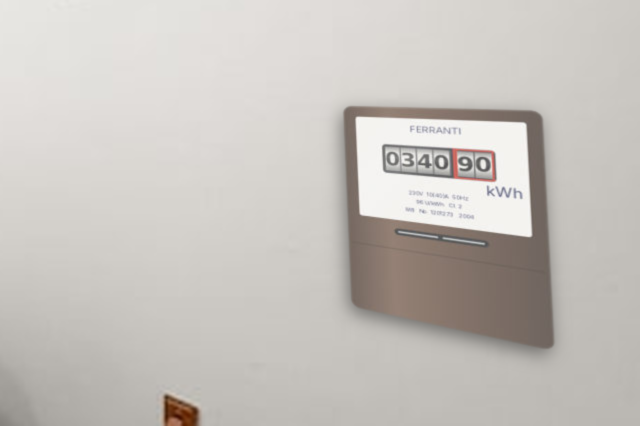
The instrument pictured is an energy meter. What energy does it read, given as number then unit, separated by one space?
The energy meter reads 340.90 kWh
